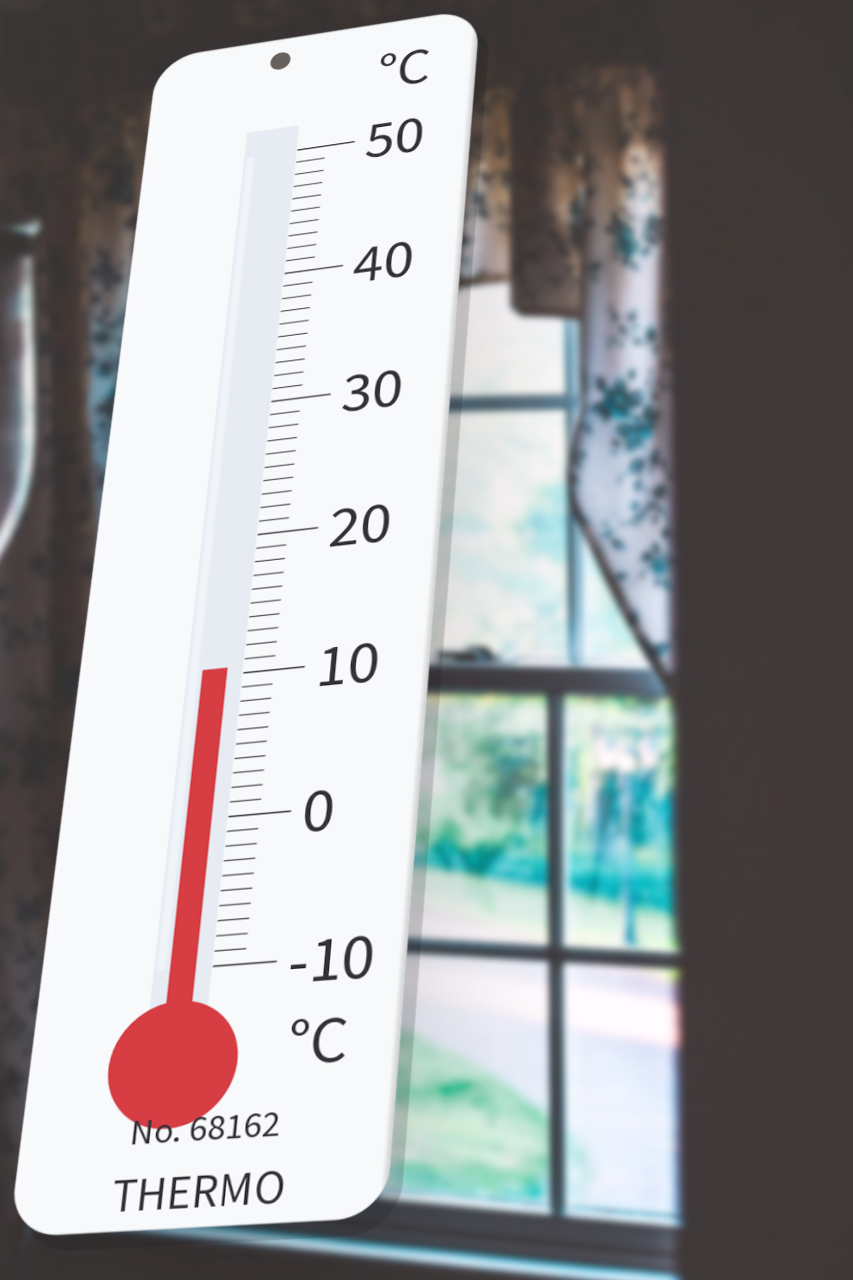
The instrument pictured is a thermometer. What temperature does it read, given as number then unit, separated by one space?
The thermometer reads 10.5 °C
